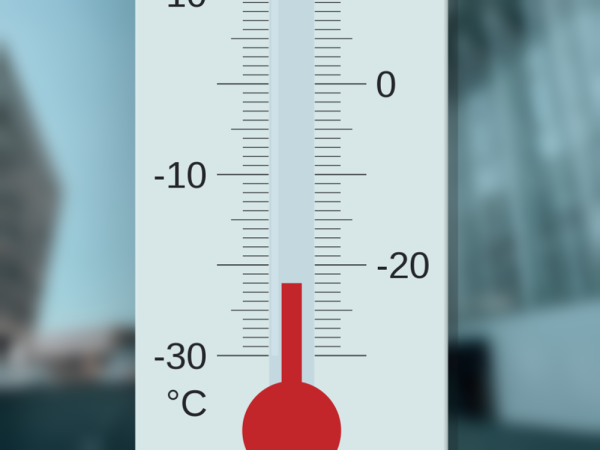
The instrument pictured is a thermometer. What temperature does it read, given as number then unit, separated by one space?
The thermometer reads -22 °C
